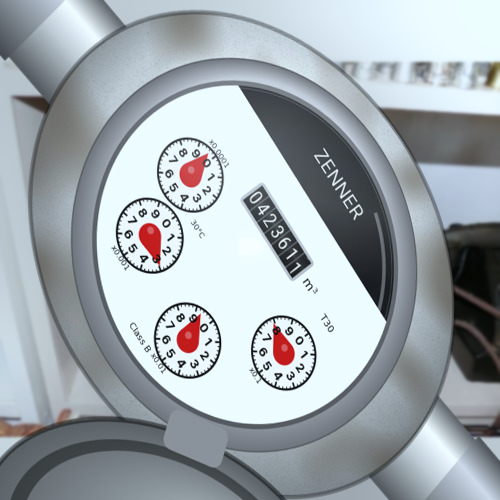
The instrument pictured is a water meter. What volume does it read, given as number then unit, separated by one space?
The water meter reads 423610.7929 m³
